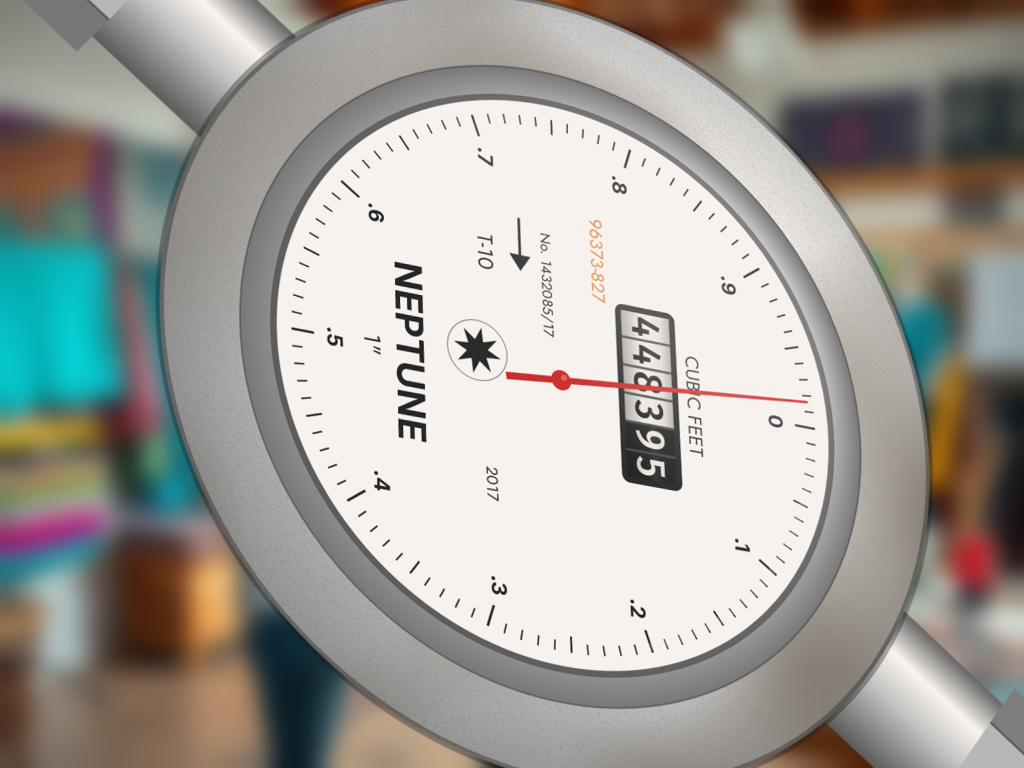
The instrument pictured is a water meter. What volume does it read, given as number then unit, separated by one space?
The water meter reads 448394.98 ft³
